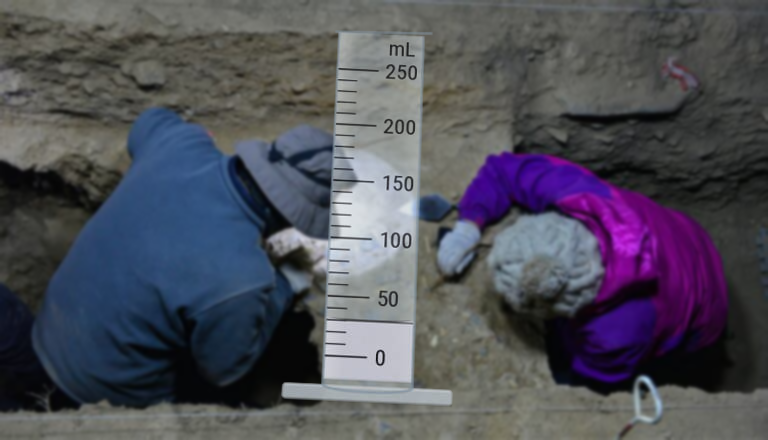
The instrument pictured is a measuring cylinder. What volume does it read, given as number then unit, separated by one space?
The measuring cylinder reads 30 mL
